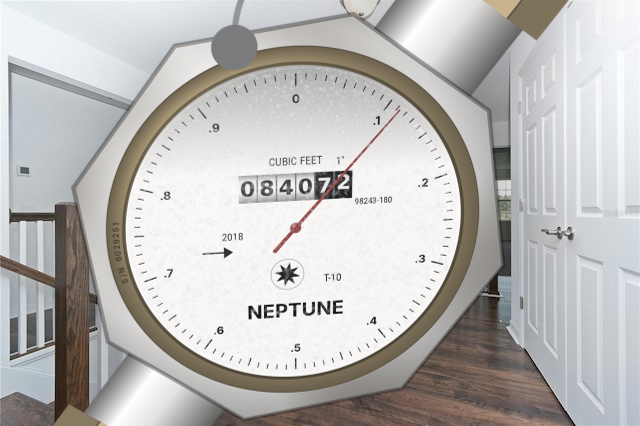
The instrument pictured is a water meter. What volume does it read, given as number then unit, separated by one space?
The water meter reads 84072.11 ft³
